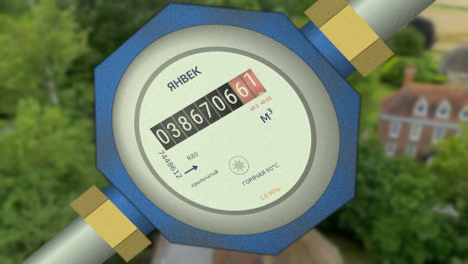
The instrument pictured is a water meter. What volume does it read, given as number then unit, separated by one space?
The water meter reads 386706.61 m³
